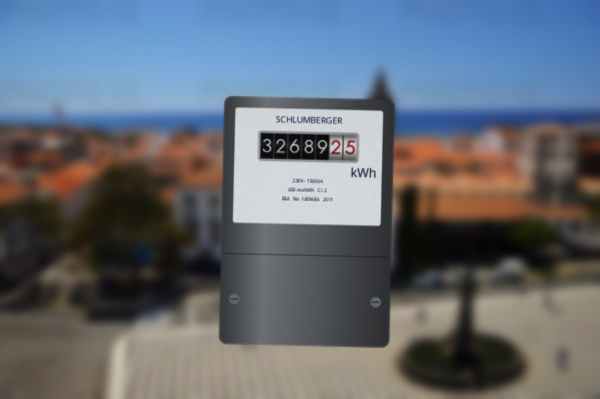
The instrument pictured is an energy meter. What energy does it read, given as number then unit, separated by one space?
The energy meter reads 32689.25 kWh
